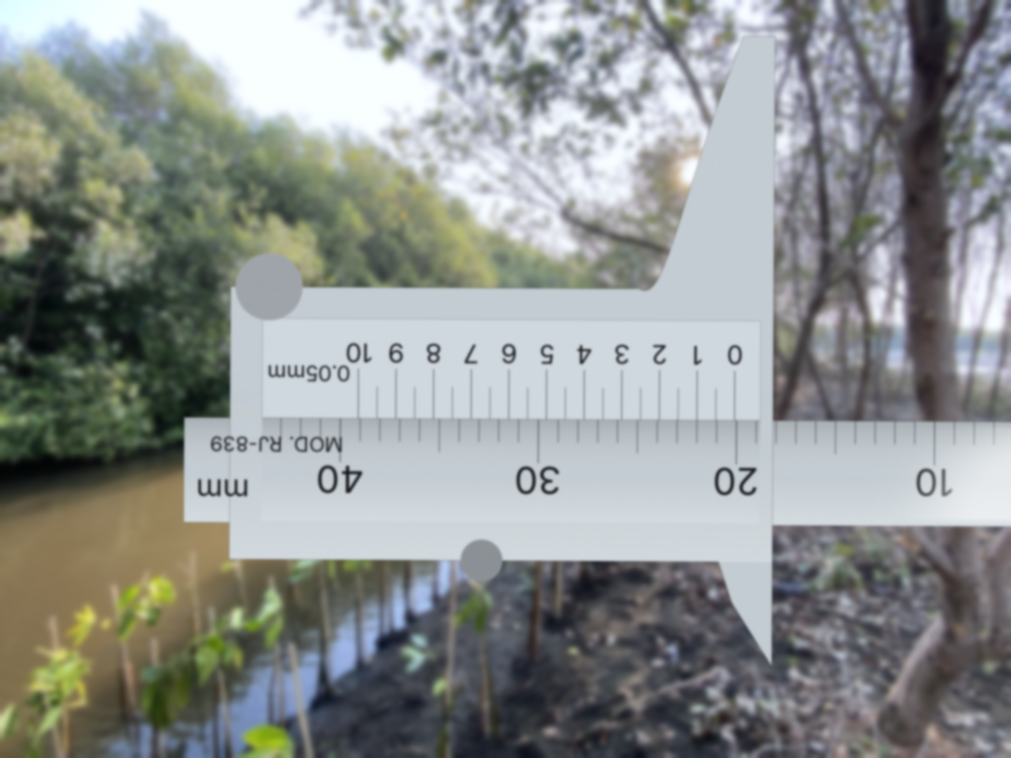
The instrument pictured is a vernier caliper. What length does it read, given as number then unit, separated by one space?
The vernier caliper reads 20.1 mm
